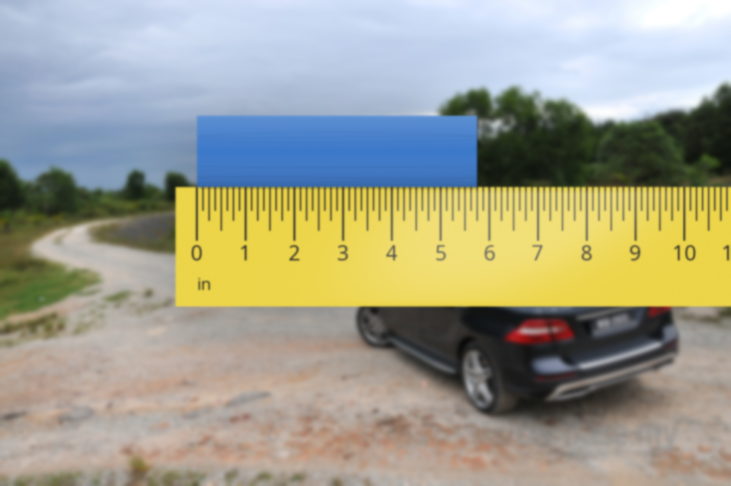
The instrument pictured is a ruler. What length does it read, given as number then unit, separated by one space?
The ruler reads 5.75 in
